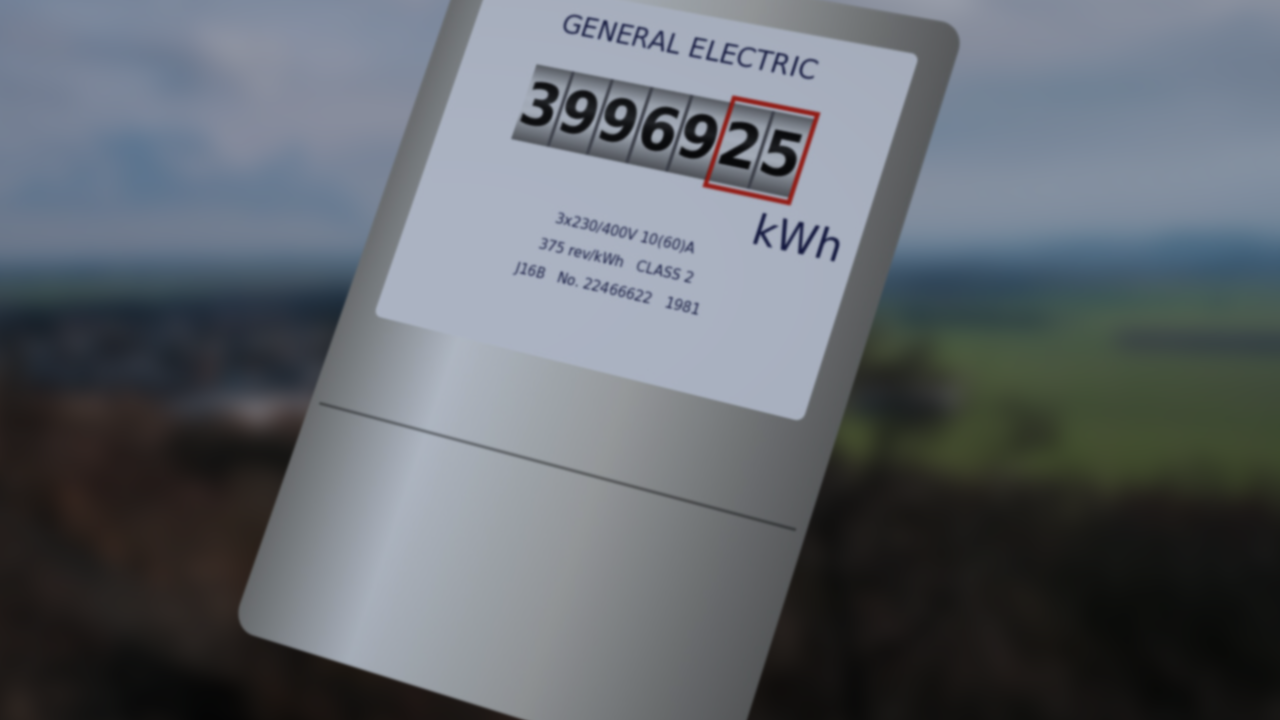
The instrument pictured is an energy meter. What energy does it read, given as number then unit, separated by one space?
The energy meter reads 39969.25 kWh
